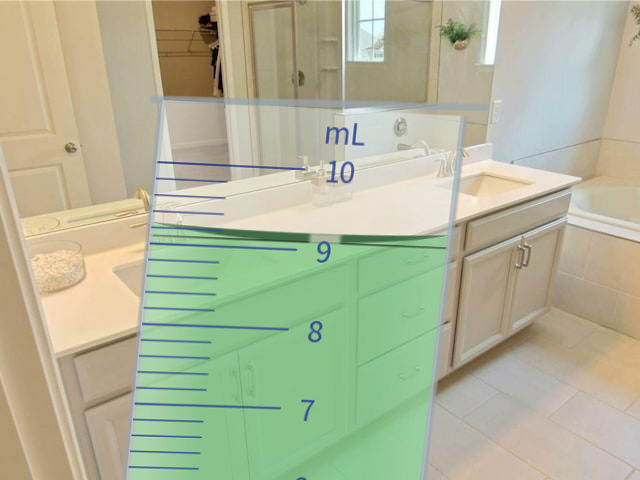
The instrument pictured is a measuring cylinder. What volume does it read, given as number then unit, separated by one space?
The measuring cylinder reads 9.1 mL
